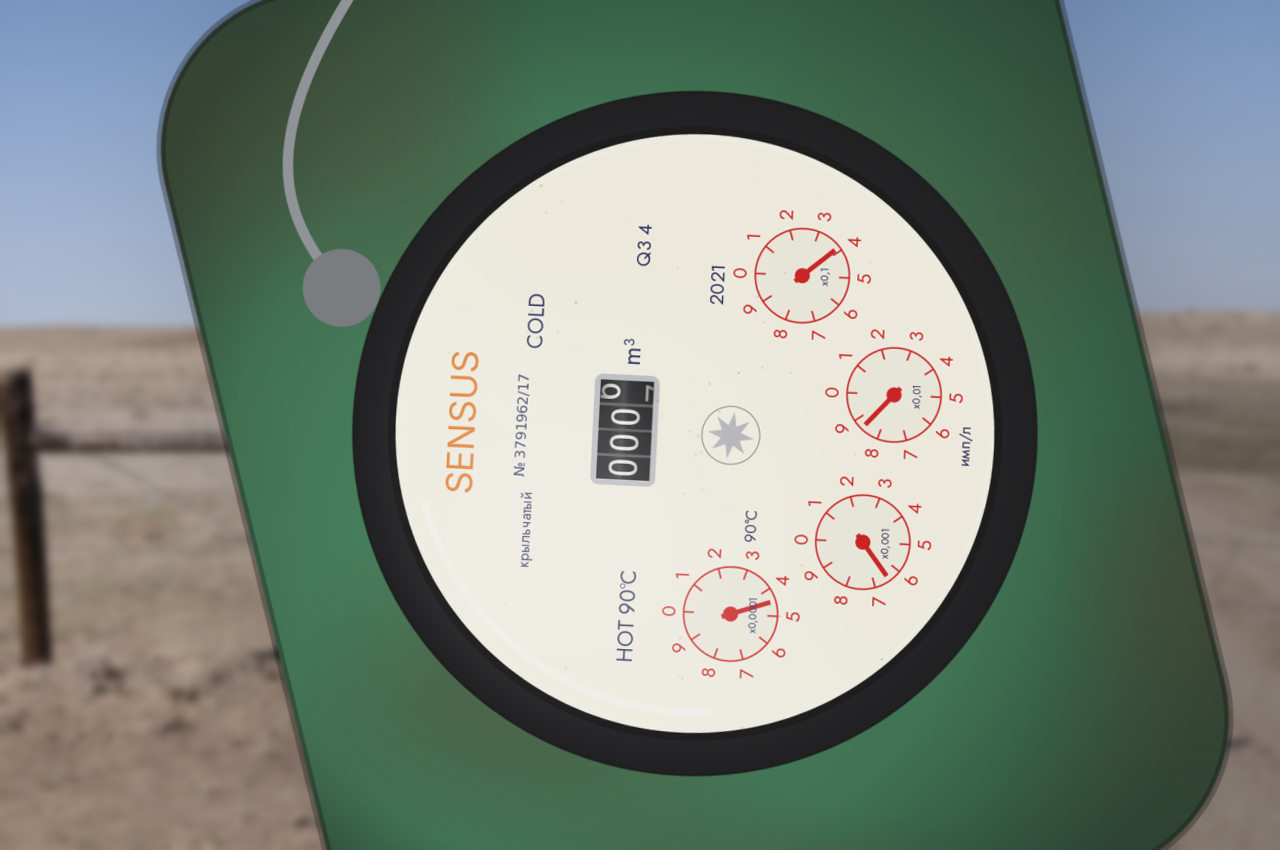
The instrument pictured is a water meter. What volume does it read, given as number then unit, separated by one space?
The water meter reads 6.3864 m³
